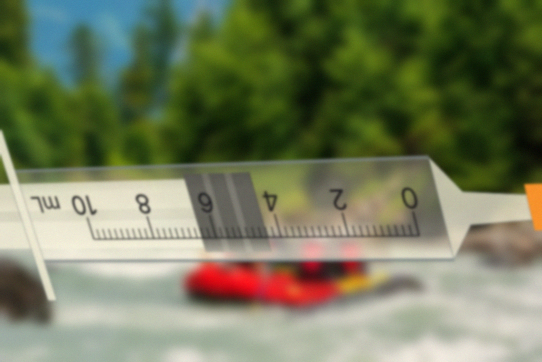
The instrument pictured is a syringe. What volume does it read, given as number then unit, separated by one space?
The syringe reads 4.4 mL
